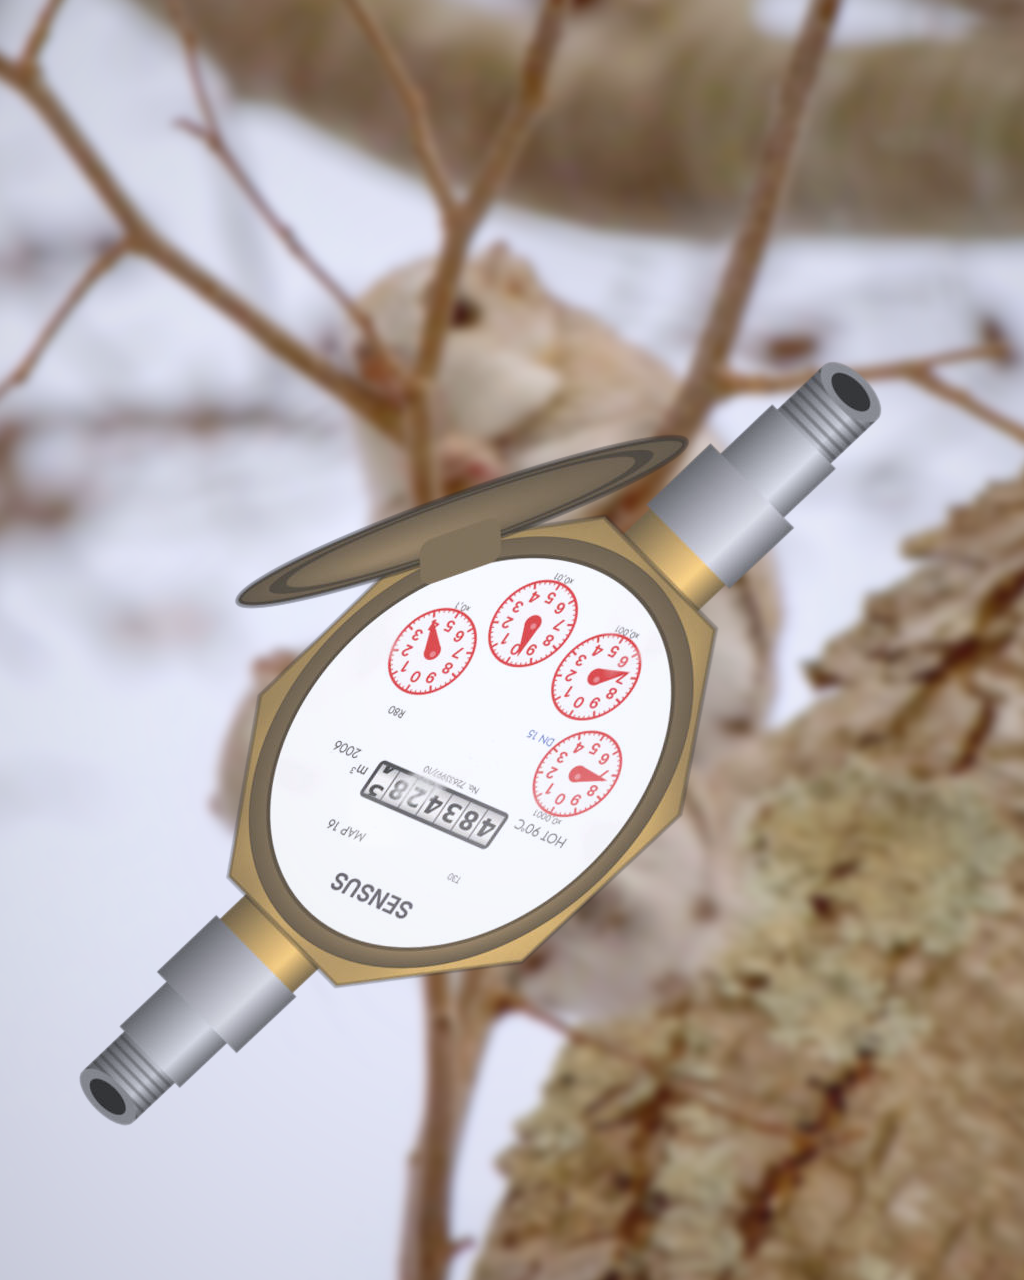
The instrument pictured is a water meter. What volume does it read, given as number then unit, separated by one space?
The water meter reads 4834283.3967 m³
